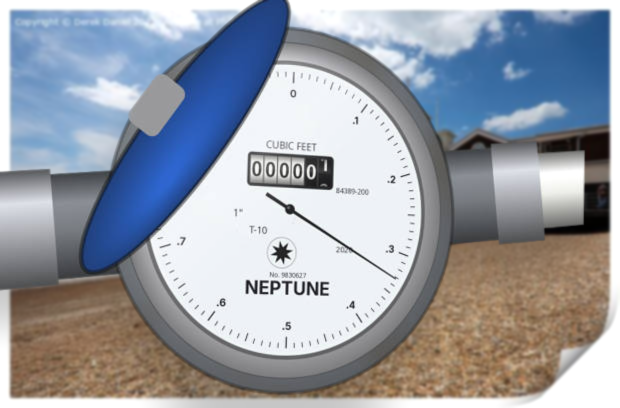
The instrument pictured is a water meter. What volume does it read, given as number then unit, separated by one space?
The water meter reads 1.33 ft³
